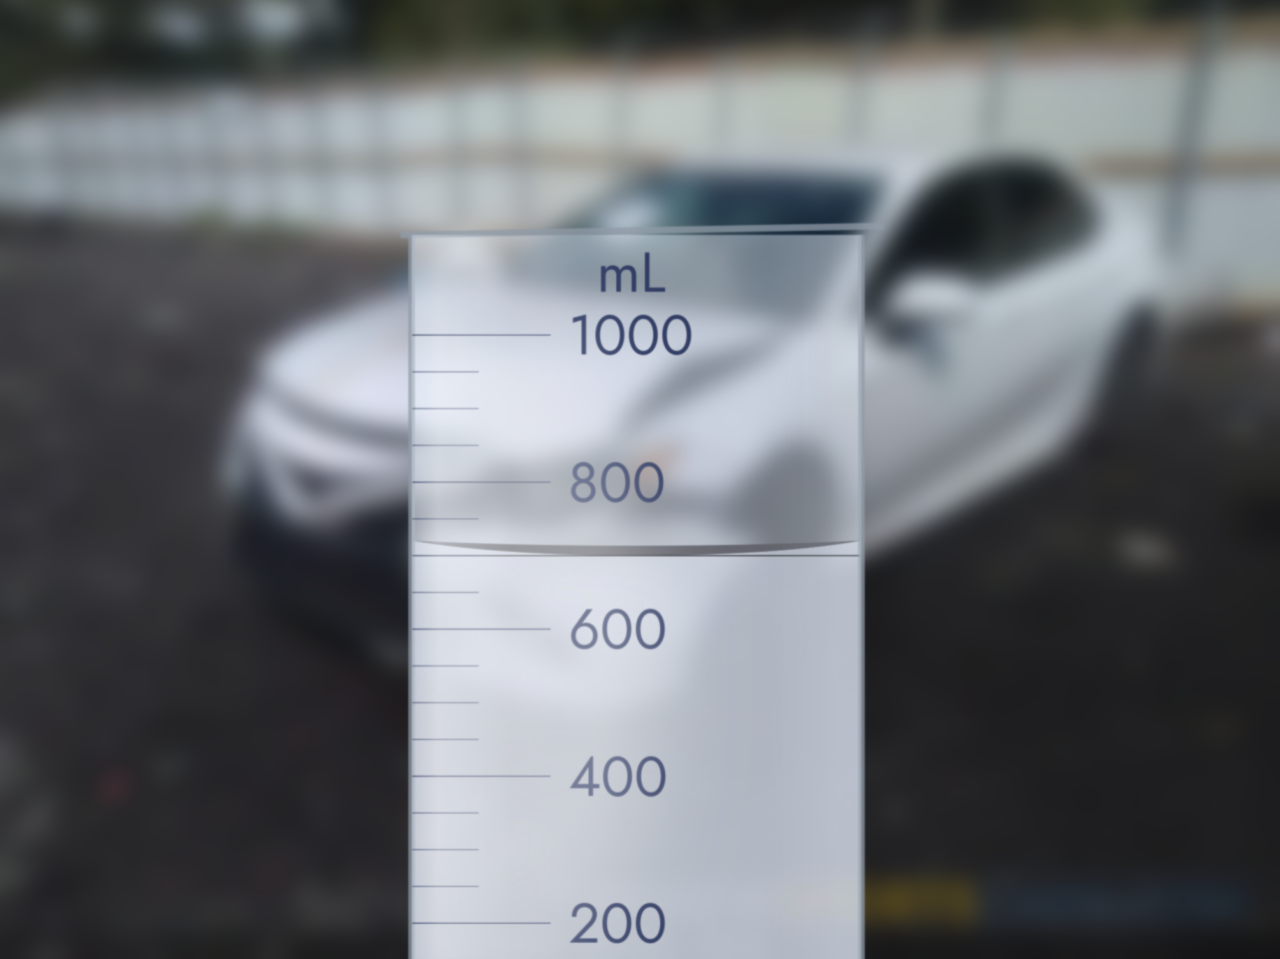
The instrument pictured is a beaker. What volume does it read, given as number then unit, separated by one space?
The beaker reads 700 mL
